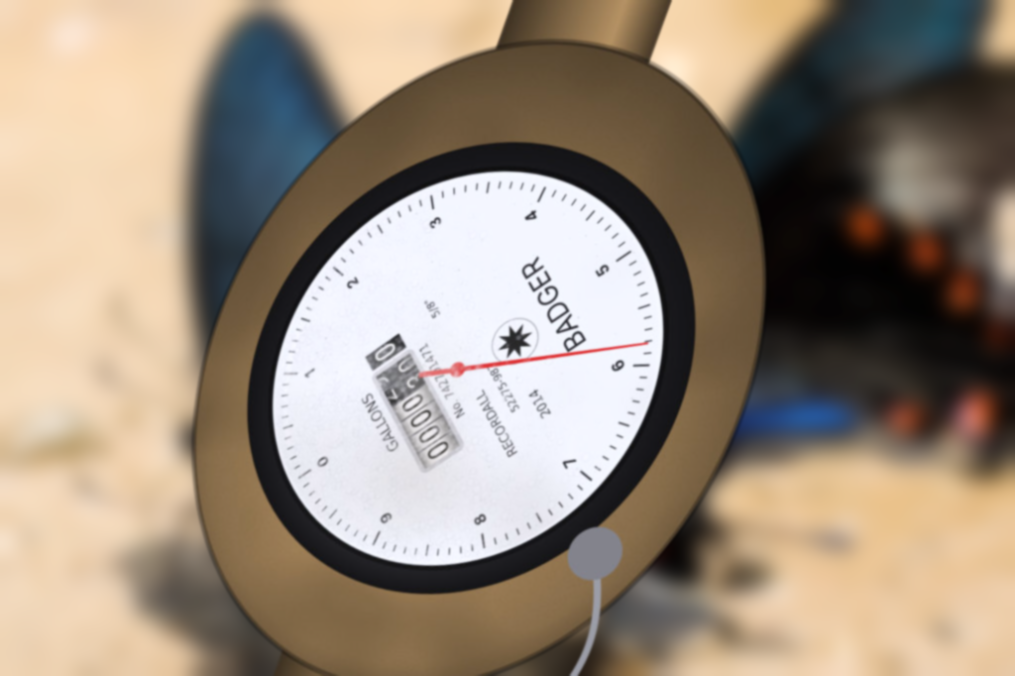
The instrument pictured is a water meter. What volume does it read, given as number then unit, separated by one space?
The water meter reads 295.8 gal
